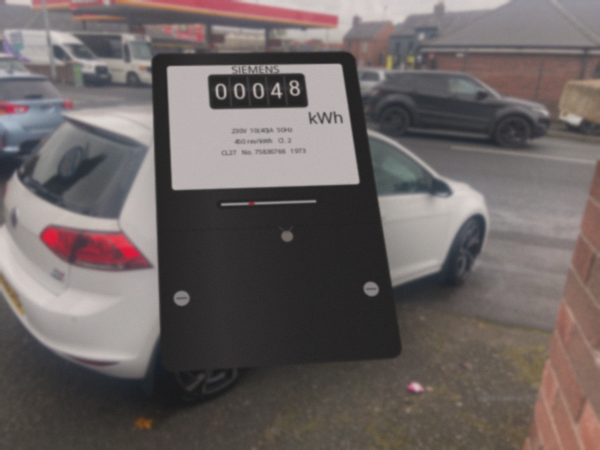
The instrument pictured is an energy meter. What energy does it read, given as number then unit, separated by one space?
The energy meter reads 48 kWh
